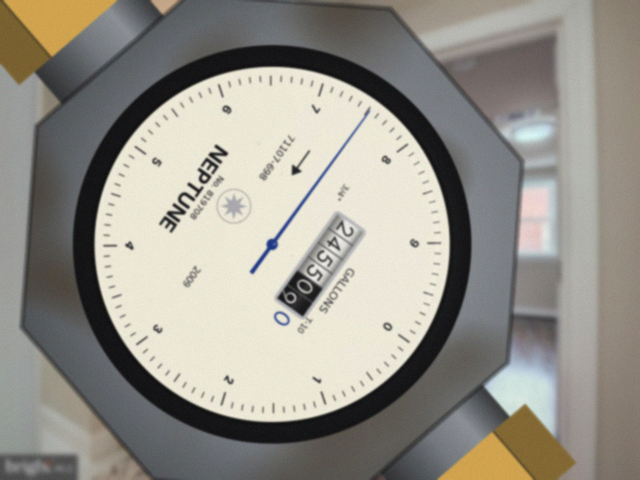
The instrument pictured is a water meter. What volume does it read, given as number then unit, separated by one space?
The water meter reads 2455087.5 gal
